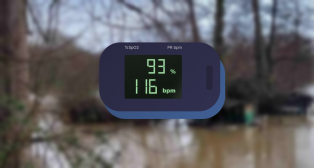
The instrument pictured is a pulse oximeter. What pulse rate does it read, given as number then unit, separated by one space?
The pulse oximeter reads 116 bpm
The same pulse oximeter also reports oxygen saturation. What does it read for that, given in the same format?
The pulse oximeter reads 93 %
